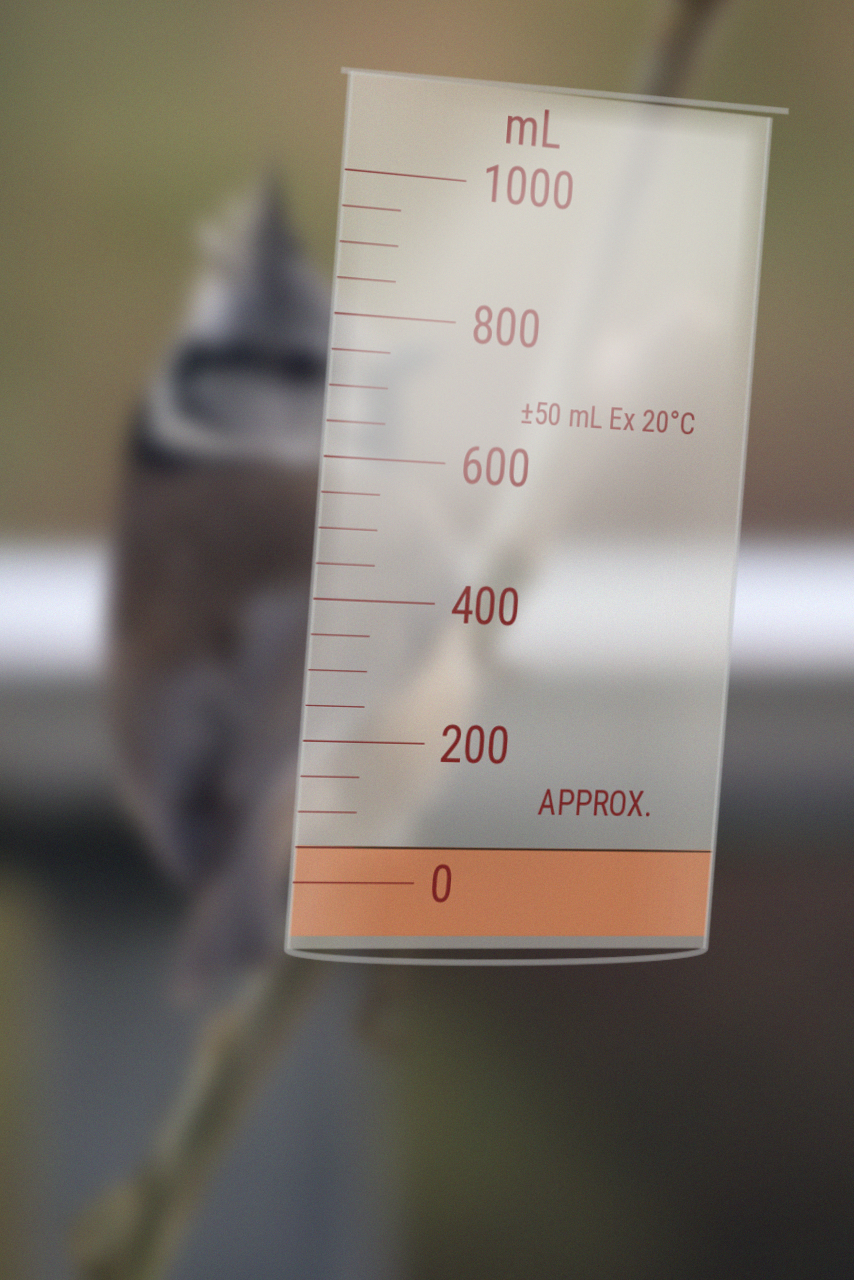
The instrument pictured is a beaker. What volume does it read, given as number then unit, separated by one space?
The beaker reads 50 mL
